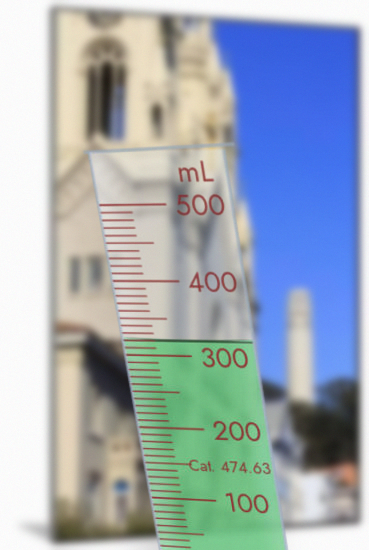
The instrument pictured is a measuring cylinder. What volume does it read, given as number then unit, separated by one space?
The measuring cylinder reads 320 mL
